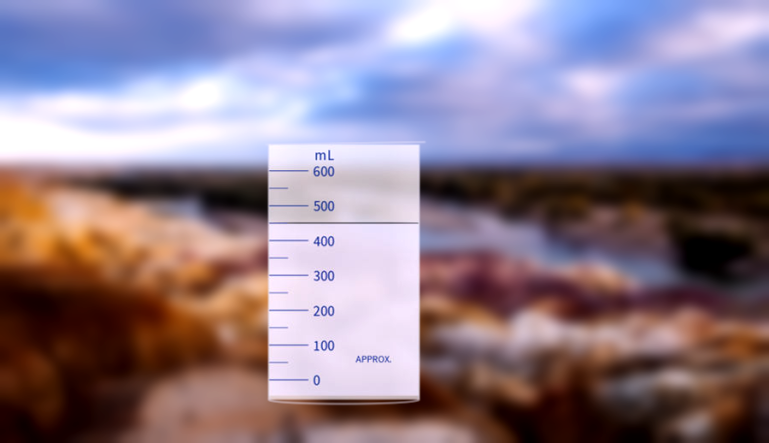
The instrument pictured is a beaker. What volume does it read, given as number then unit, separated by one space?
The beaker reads 450 mL
